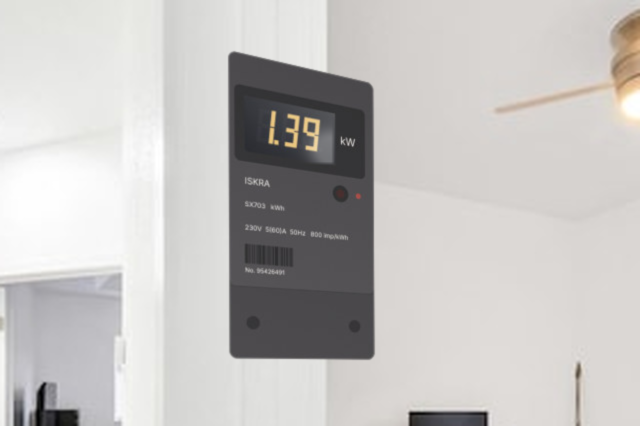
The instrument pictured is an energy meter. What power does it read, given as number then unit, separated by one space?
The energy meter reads 1.39 kW
